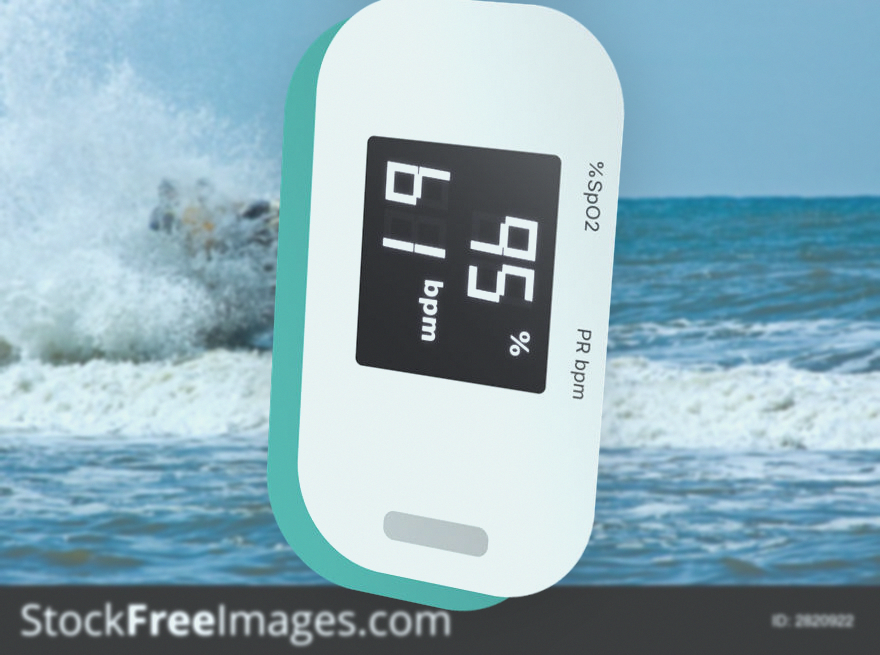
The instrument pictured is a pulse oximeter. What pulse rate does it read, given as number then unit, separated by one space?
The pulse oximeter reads 61 bpm
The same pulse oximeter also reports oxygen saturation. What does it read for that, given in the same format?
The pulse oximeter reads 95 %
